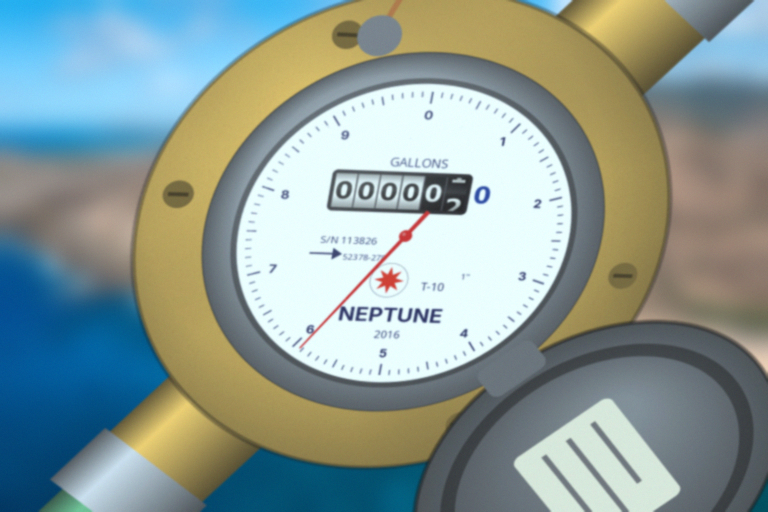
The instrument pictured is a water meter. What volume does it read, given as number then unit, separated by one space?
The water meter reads 15.9 gal
